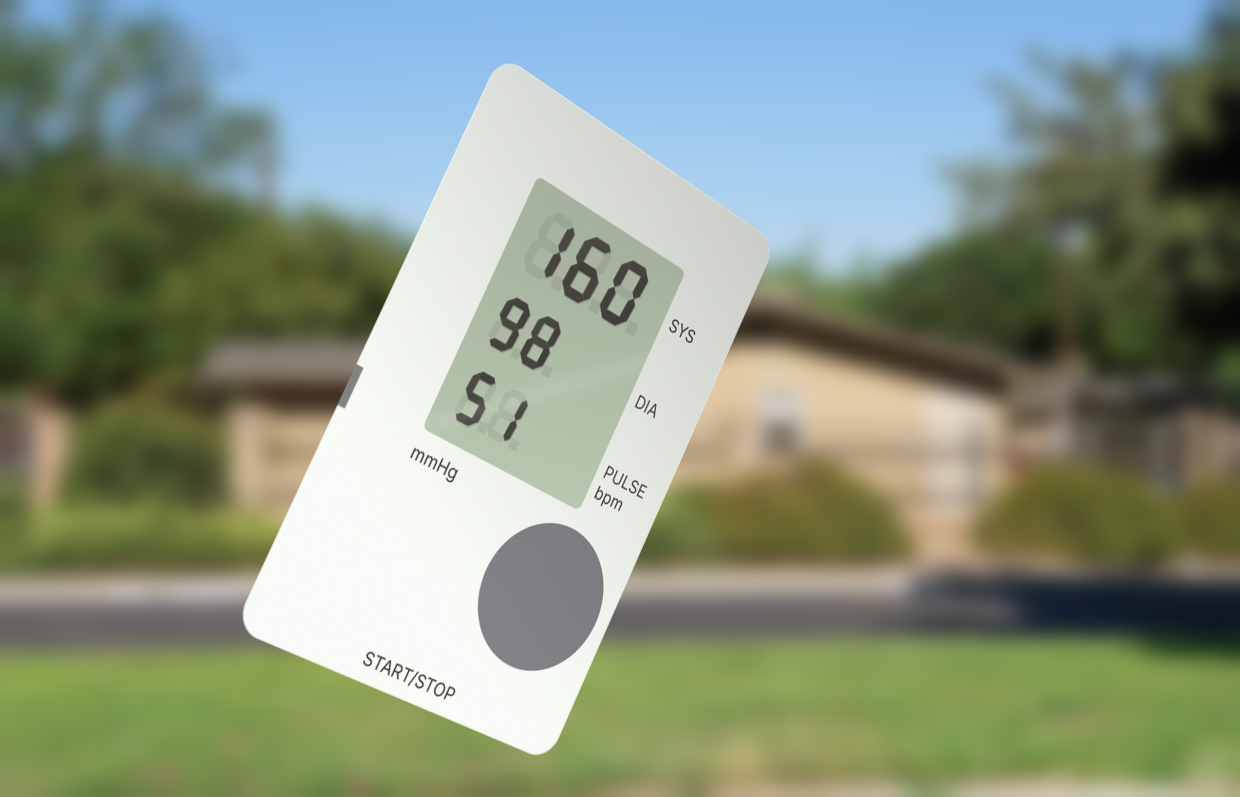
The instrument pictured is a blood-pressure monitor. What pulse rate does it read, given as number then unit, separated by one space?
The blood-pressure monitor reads 51 bpm
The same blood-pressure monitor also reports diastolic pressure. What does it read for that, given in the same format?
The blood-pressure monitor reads 98 mmHg
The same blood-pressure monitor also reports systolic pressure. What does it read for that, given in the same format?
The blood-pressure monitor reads 160 mmHg
